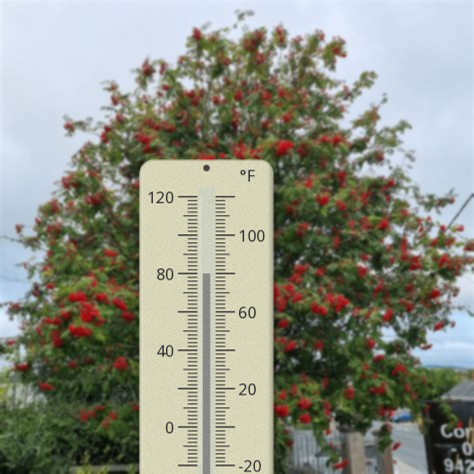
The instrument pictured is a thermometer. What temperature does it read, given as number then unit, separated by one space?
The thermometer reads 80 °F
